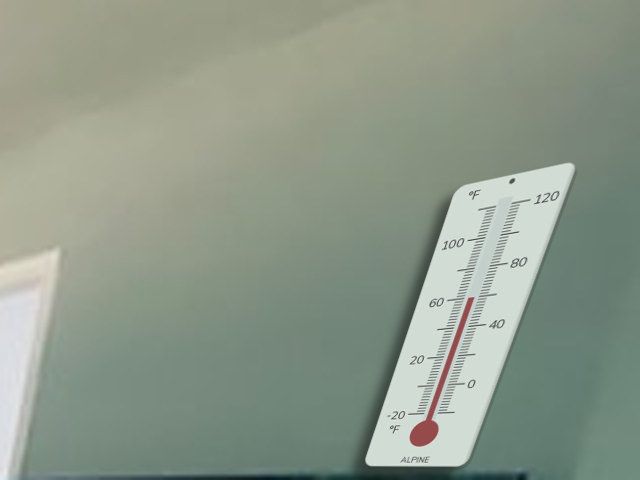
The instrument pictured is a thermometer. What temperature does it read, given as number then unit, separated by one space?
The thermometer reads 60 °F
